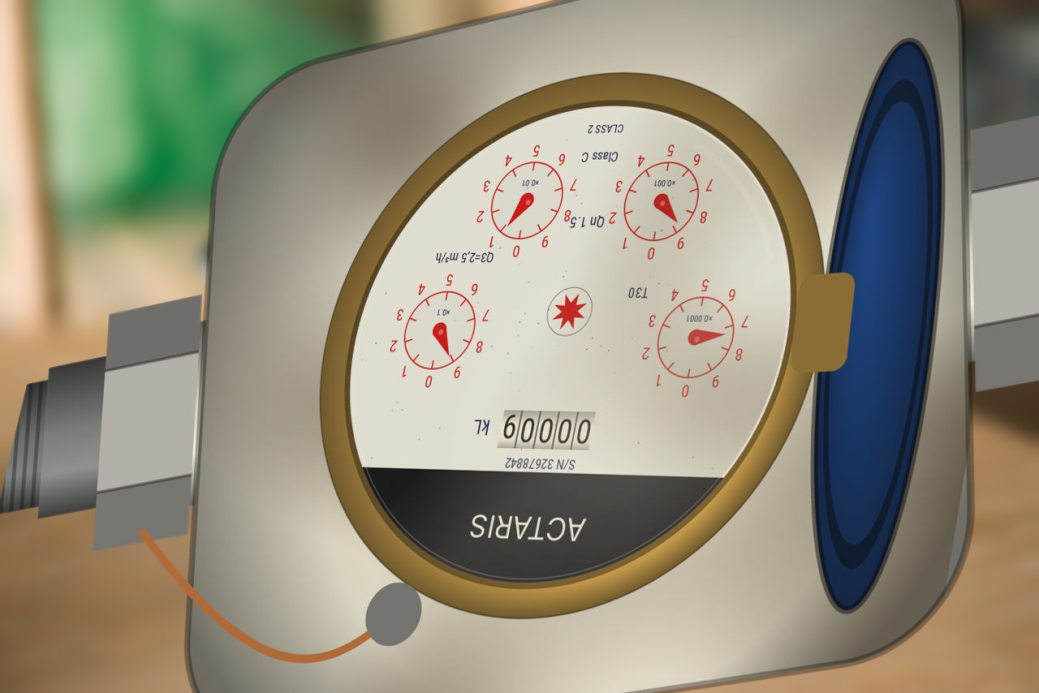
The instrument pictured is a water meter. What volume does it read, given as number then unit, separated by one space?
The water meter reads 8.9087 kL
